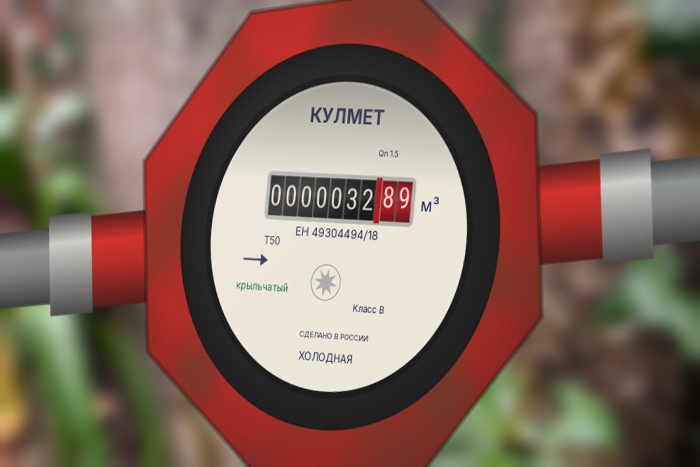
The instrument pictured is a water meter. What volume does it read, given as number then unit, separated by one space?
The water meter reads 32.89 m³
